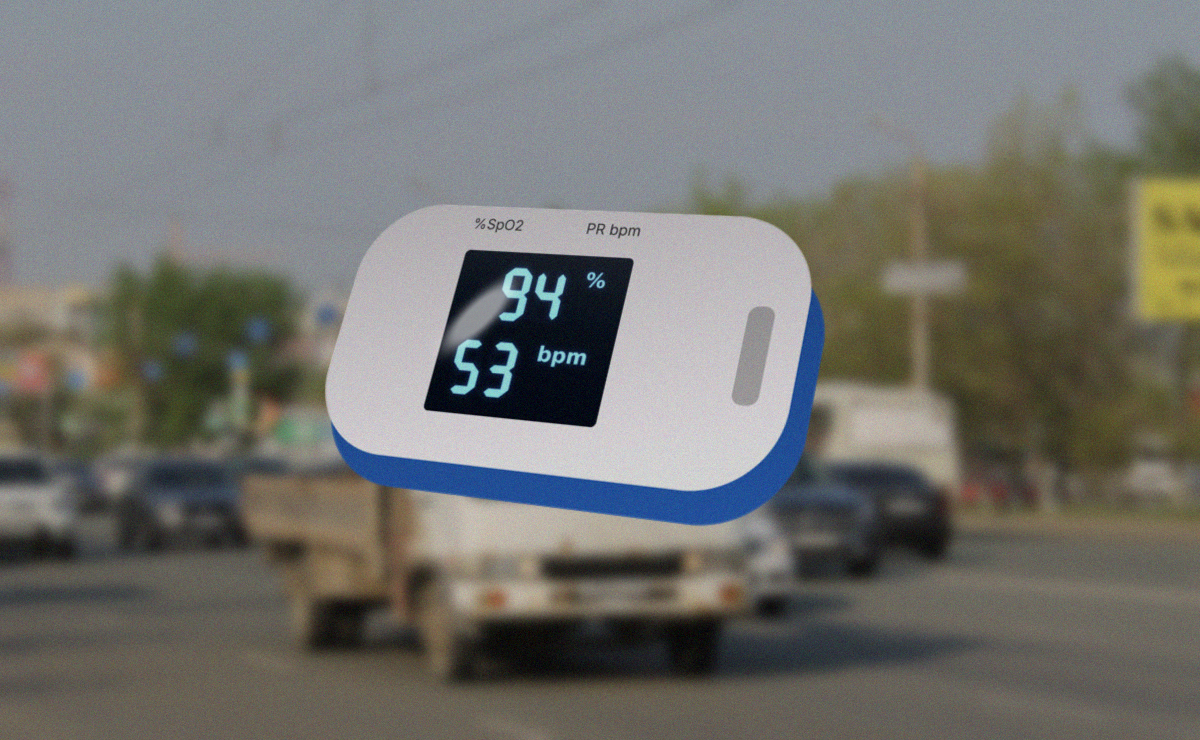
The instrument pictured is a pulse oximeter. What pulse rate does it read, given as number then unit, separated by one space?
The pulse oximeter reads 53 bpm
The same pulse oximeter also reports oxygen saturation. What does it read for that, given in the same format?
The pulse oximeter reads 94 %
